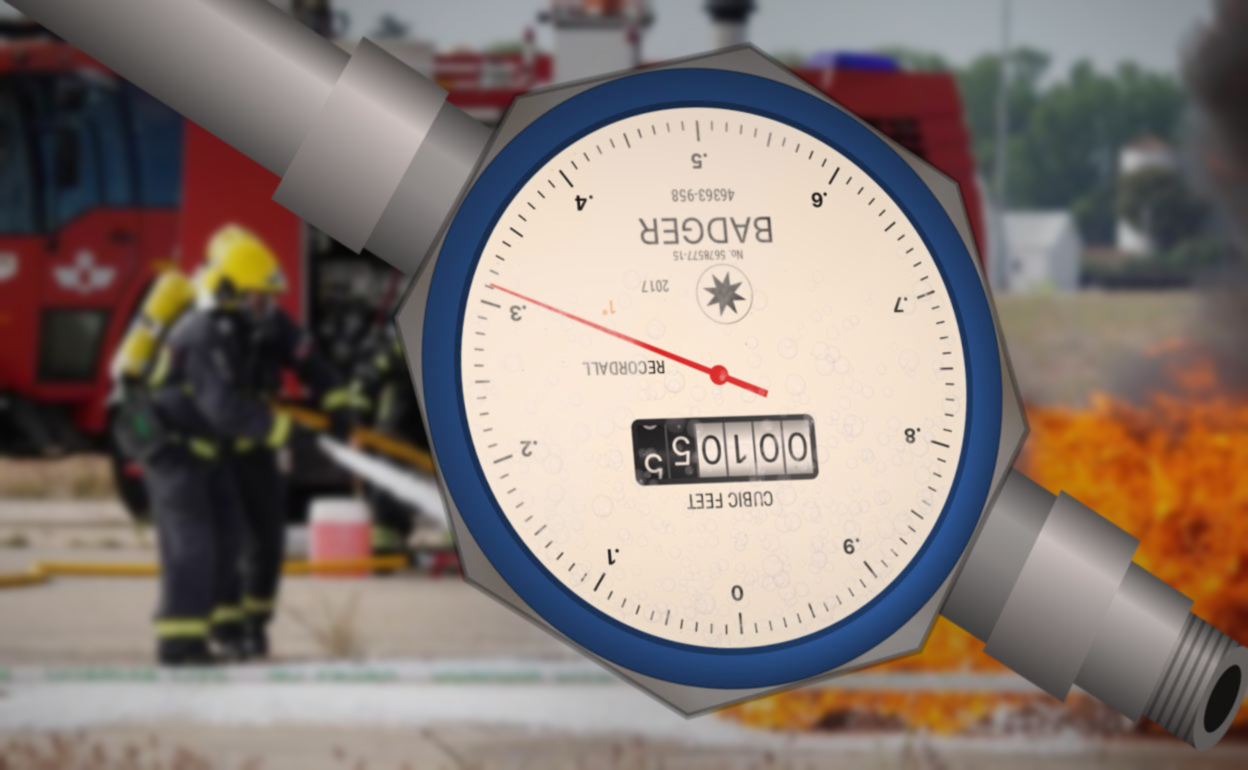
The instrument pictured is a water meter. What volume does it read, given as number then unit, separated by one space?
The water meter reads 1055.31 ft³
